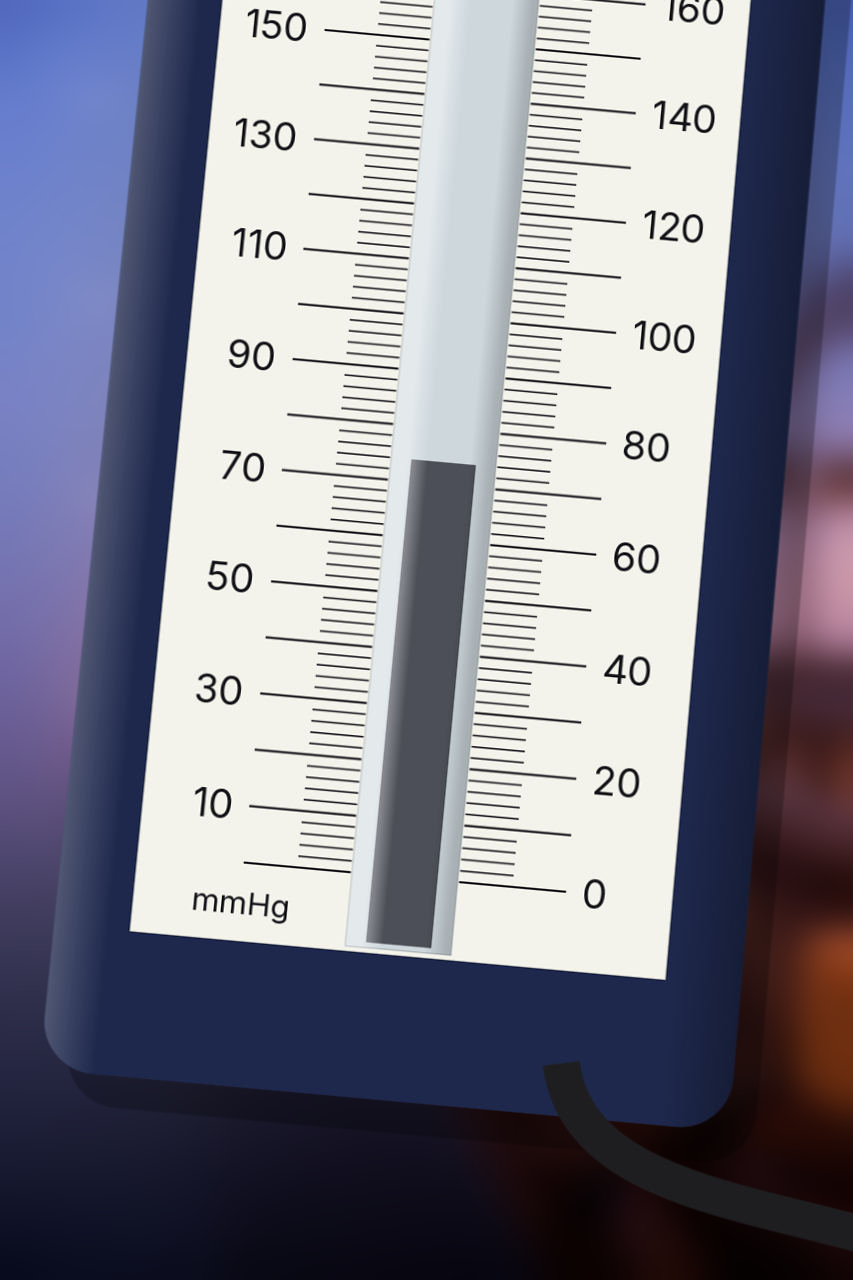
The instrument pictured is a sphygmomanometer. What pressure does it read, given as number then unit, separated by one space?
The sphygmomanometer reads 74 mmHg
